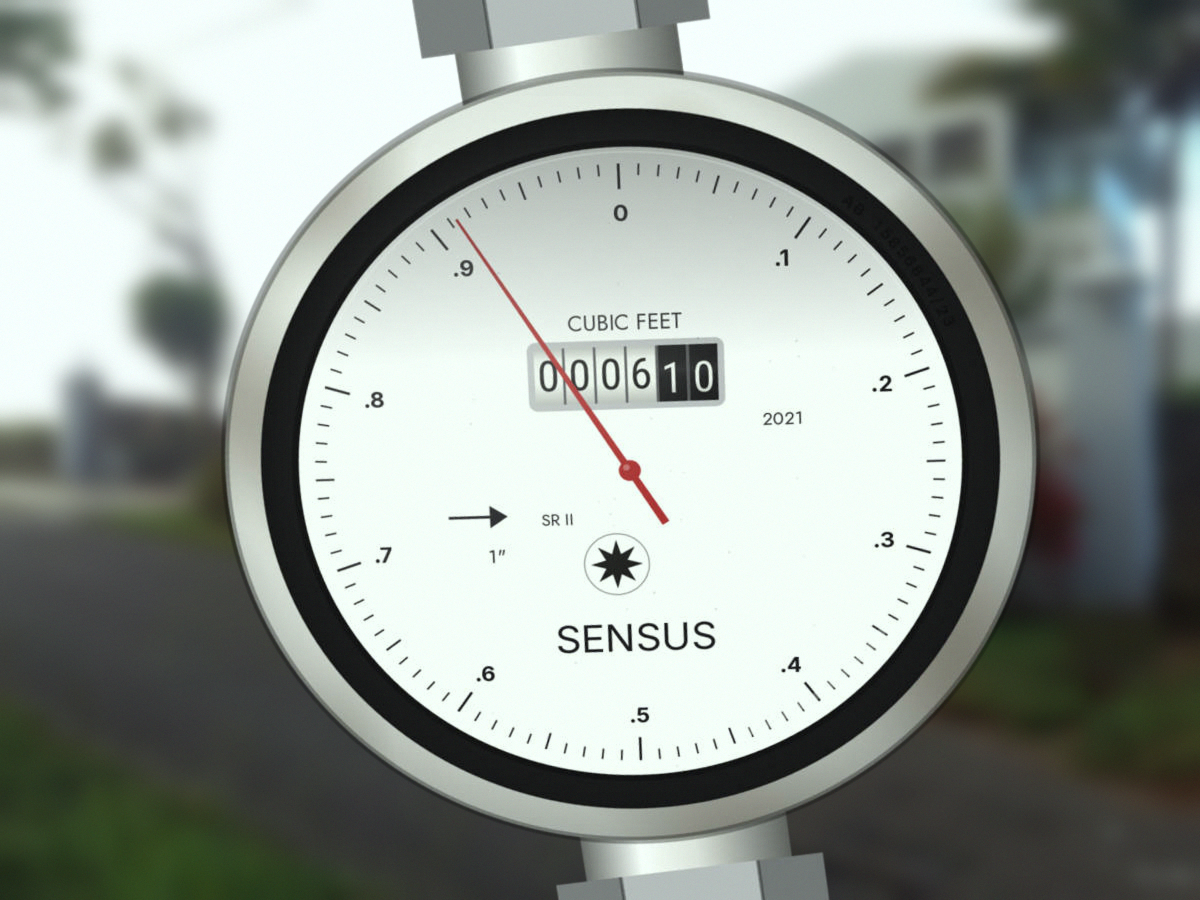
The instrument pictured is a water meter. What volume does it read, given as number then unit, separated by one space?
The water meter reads 609.91 ft³
